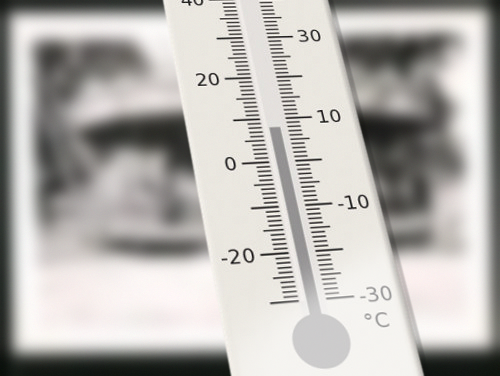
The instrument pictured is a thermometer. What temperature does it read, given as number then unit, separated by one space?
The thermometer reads 8 °C
